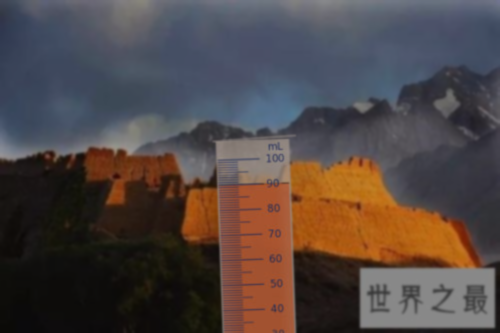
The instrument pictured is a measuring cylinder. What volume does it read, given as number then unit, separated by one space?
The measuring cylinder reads 90 mL
